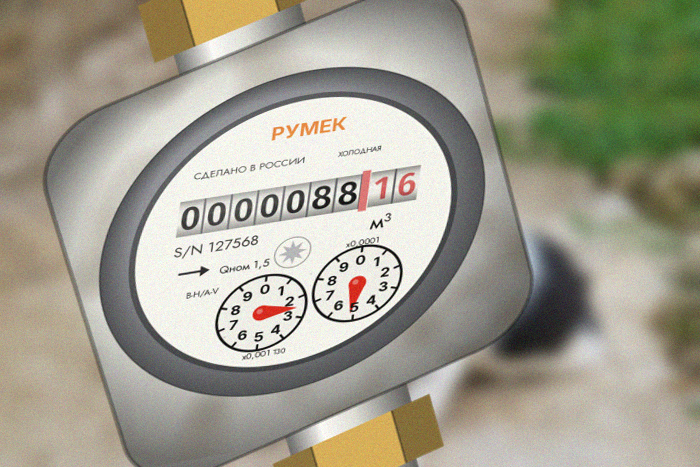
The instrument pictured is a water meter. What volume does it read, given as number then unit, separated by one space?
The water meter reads 88.1625 m³
